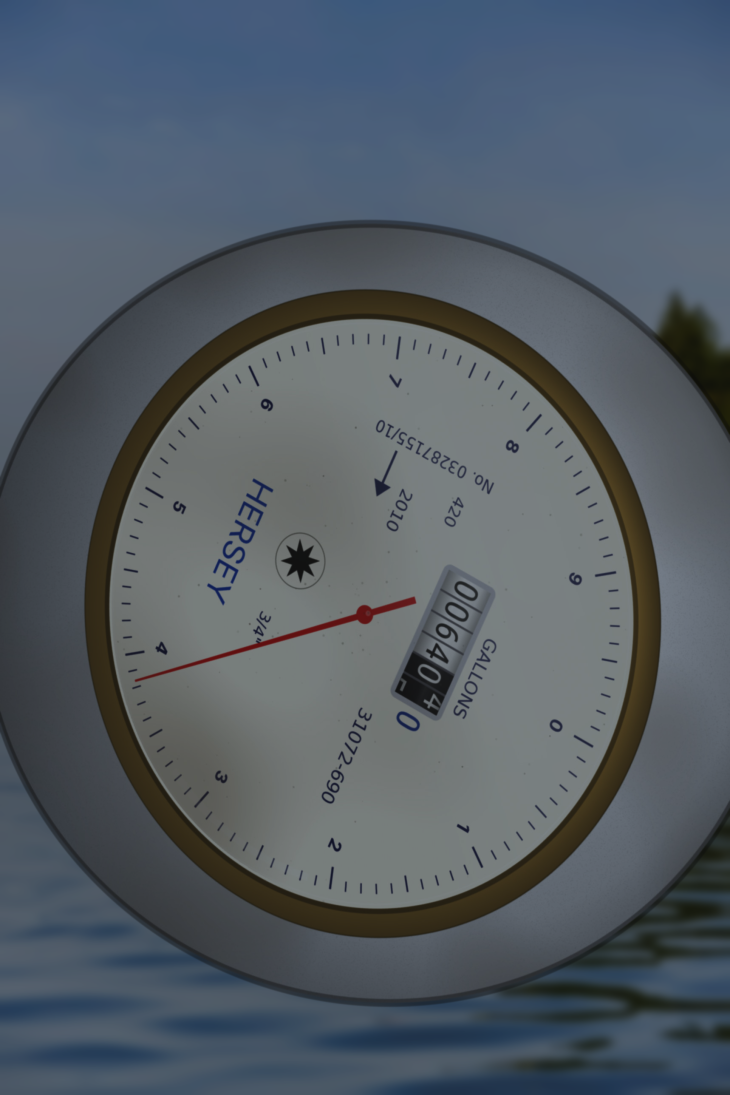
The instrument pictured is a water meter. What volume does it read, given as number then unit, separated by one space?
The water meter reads 64043.8 gal
